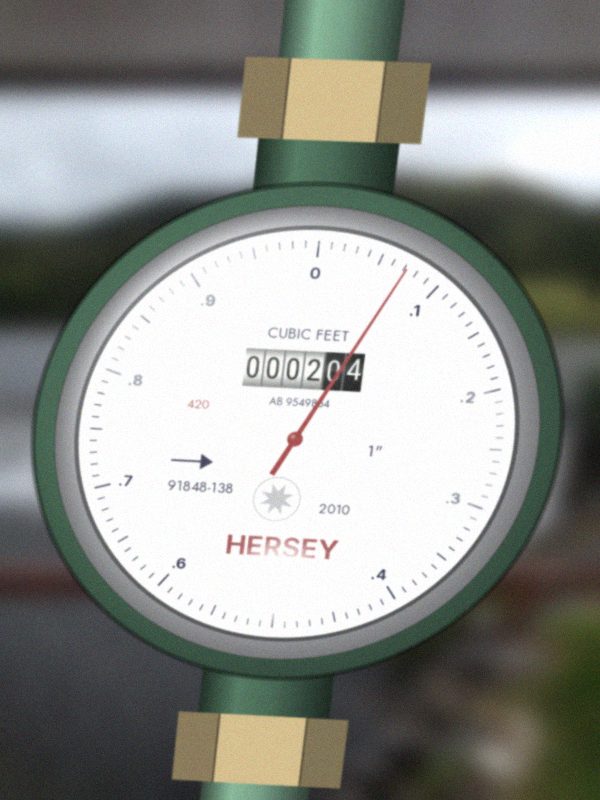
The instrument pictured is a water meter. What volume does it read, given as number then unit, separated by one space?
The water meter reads 204.07 ft³
